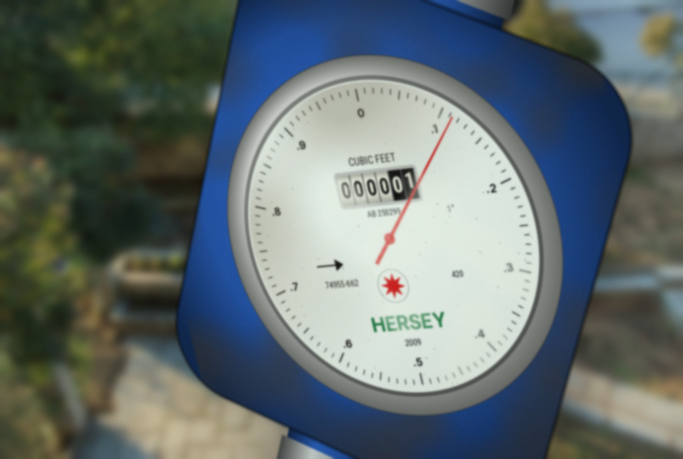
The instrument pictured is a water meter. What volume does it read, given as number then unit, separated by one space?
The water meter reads 1.11 ft³
